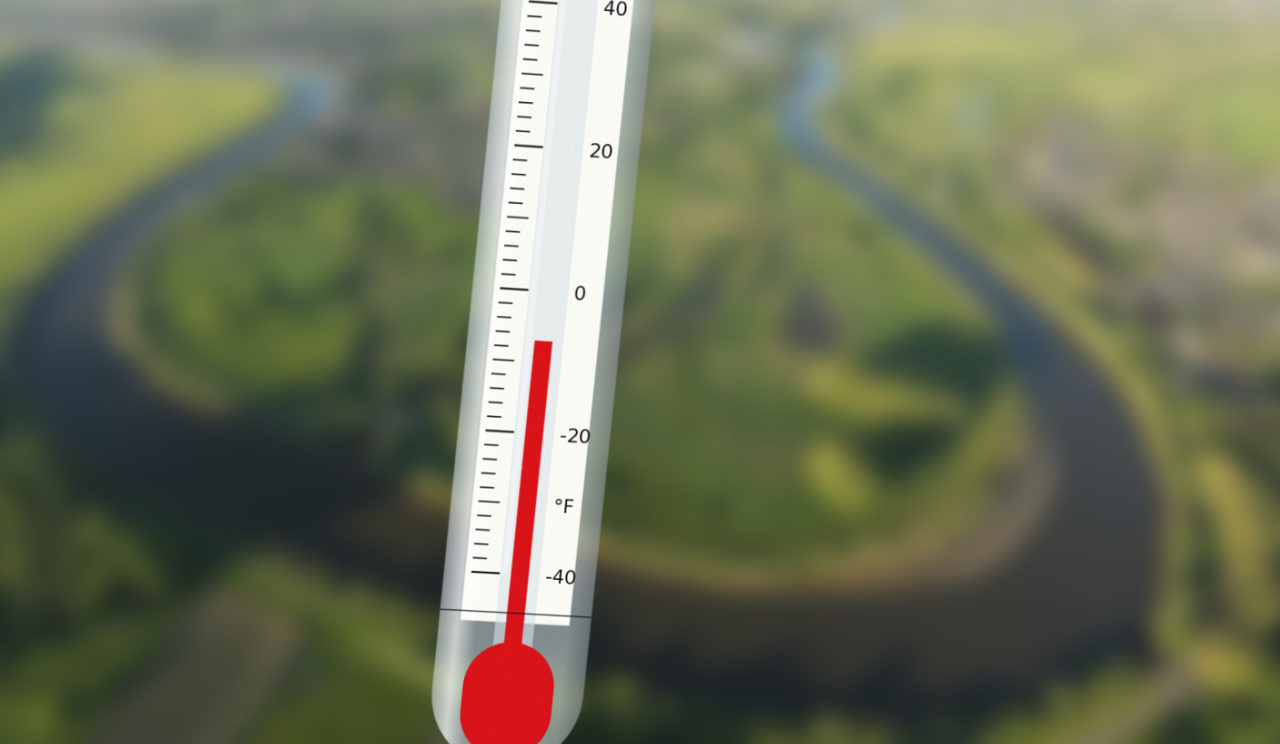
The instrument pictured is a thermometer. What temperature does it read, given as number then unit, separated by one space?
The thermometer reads -7 °F
